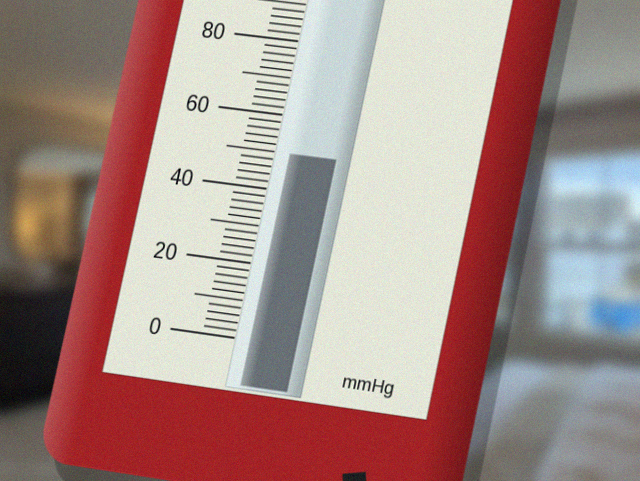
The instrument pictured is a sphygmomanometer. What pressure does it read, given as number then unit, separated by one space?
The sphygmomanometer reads 50 mmHg
